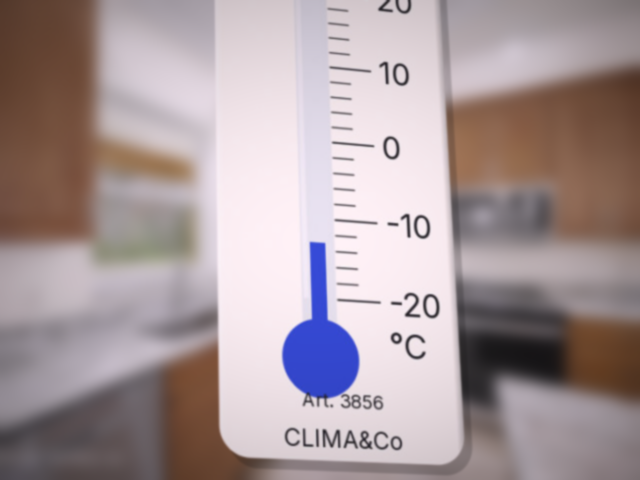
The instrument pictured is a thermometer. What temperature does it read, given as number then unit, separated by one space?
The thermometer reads -13 °C
